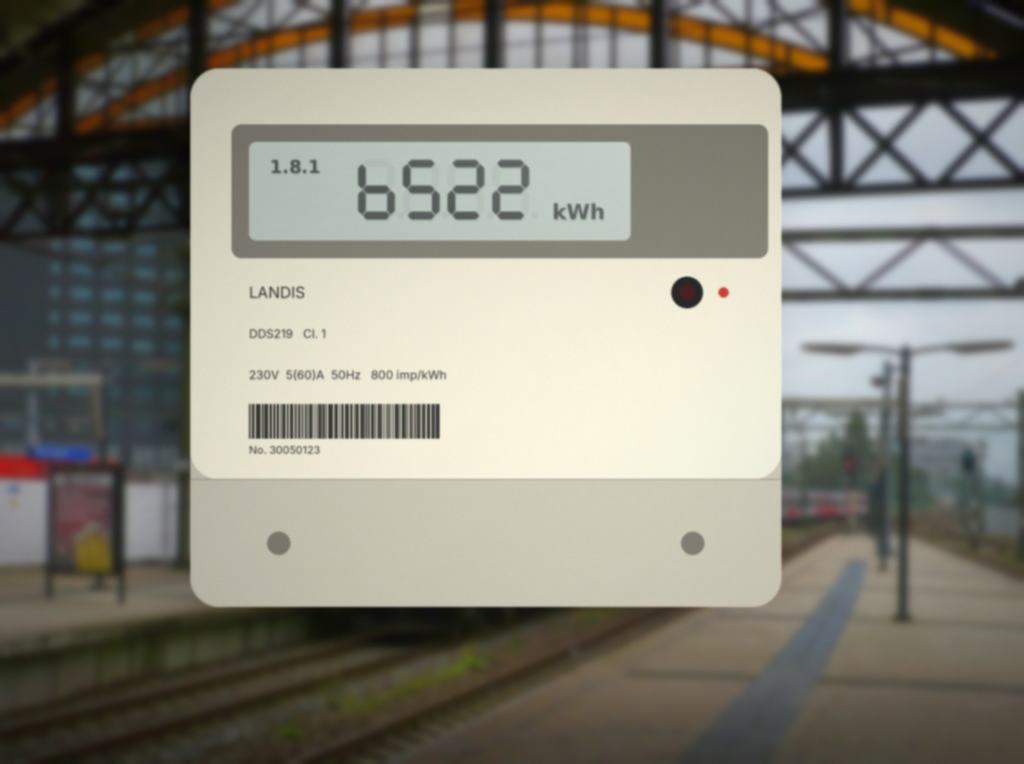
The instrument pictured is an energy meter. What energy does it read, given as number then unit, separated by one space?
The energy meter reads 6522 kWh
